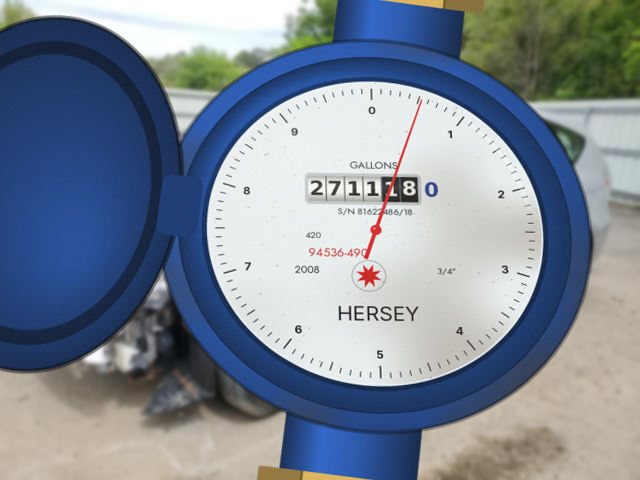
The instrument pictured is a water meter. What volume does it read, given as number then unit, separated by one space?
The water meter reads 2711180.5 gal
